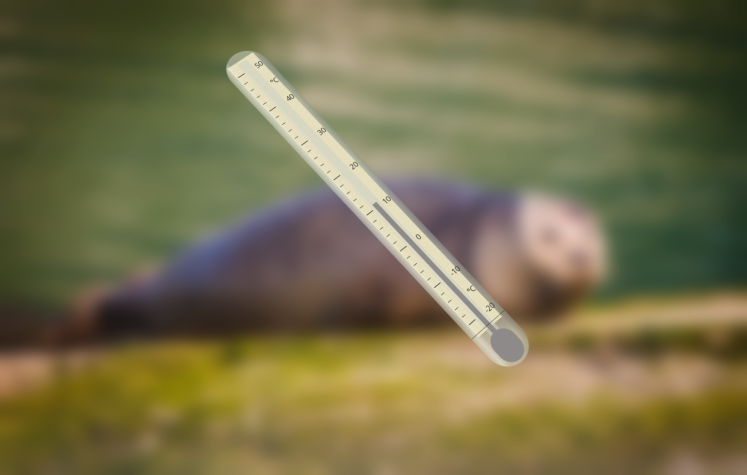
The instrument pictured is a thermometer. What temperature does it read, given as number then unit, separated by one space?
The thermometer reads 11 °C
